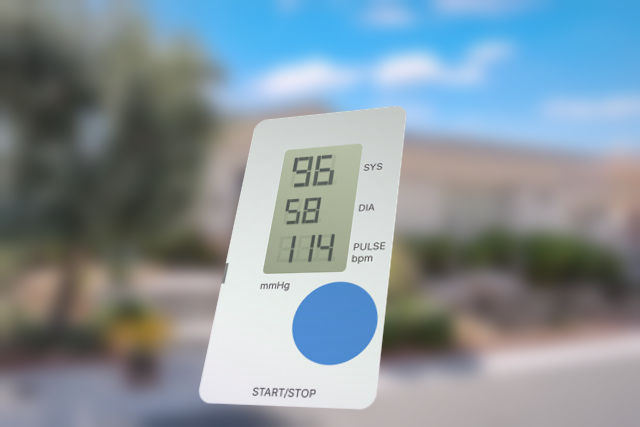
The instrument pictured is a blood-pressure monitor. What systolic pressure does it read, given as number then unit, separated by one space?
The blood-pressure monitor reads 96 mmHg
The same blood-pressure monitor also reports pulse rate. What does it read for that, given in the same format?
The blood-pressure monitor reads 114 bpm
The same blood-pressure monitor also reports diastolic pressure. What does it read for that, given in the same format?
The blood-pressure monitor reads 58 mmHg
